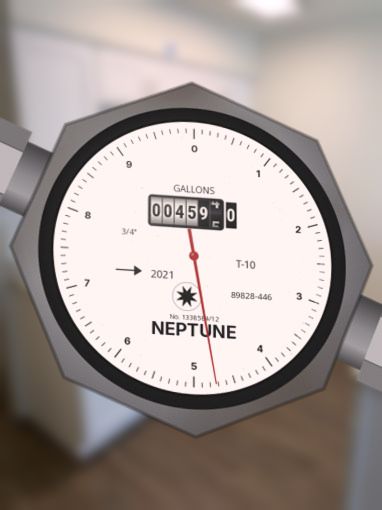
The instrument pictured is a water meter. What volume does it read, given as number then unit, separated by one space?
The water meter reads 45944.7 gal
